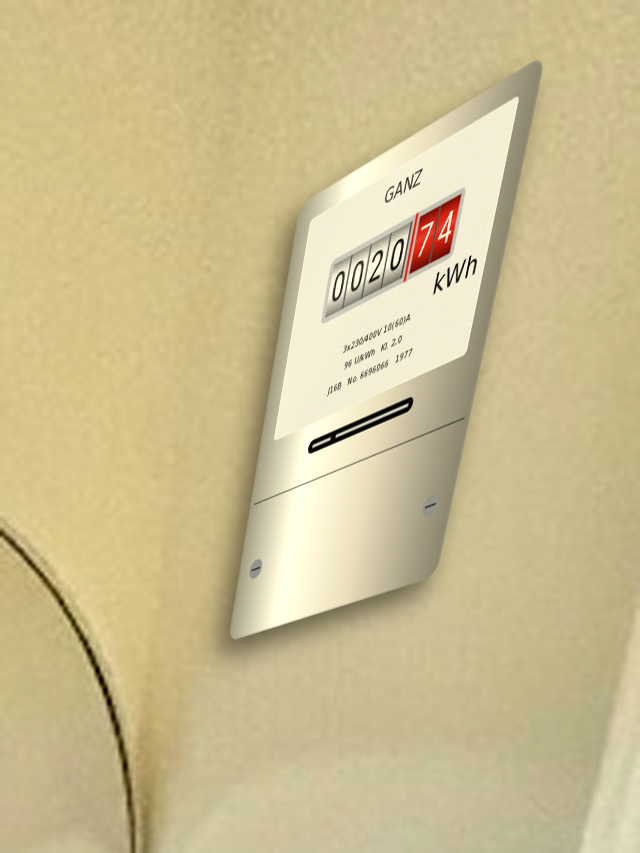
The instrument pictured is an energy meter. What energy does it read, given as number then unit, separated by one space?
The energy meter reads 20.74 kWh
